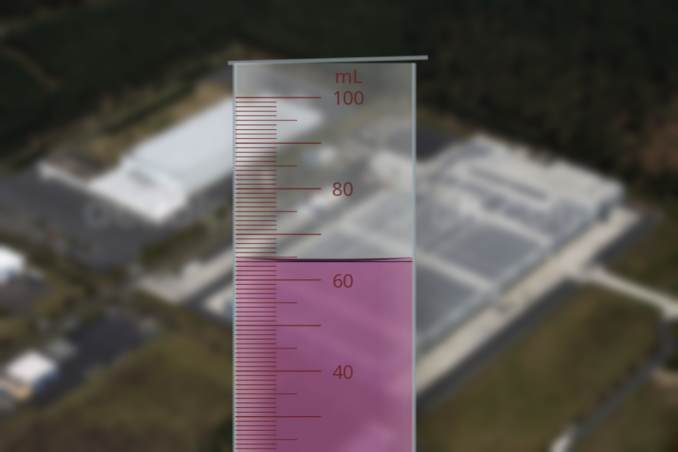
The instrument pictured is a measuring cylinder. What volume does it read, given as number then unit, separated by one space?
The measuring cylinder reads 64 mL
